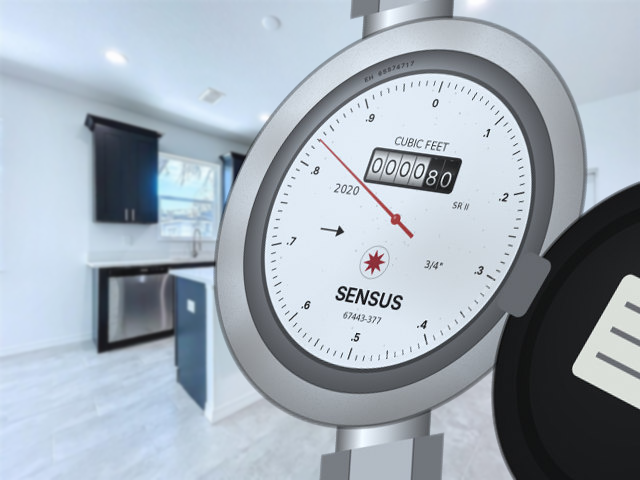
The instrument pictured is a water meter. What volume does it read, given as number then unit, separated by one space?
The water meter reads 79.83 ft³
